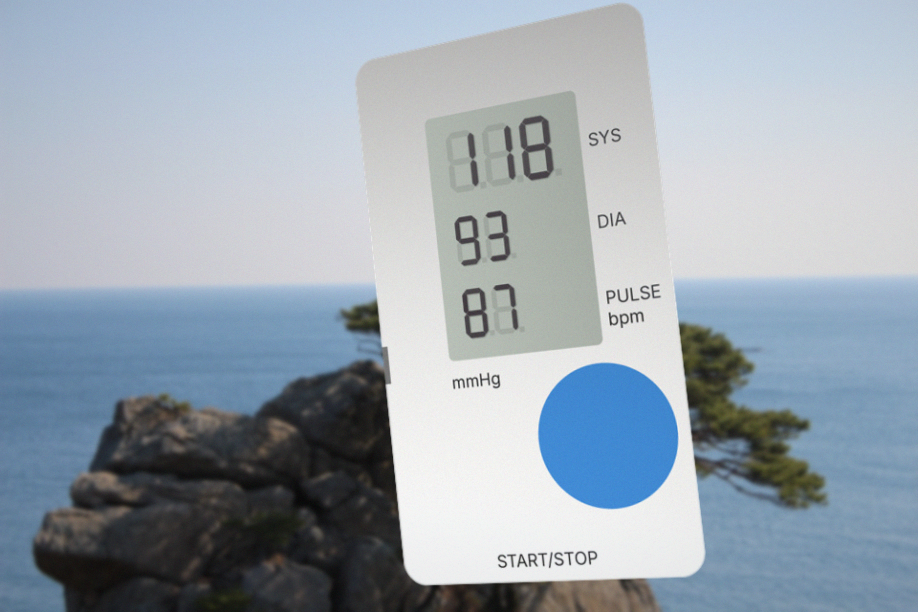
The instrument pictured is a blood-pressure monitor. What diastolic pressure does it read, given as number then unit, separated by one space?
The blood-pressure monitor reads 93 mmHg
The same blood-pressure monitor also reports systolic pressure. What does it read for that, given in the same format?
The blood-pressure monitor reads 118 mmHg
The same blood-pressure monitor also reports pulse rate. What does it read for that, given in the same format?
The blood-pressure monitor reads 87 bpm
